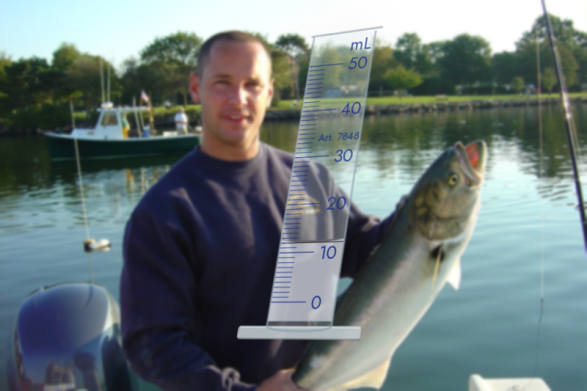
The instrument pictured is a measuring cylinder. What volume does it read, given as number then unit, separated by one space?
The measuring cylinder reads 12 mL
